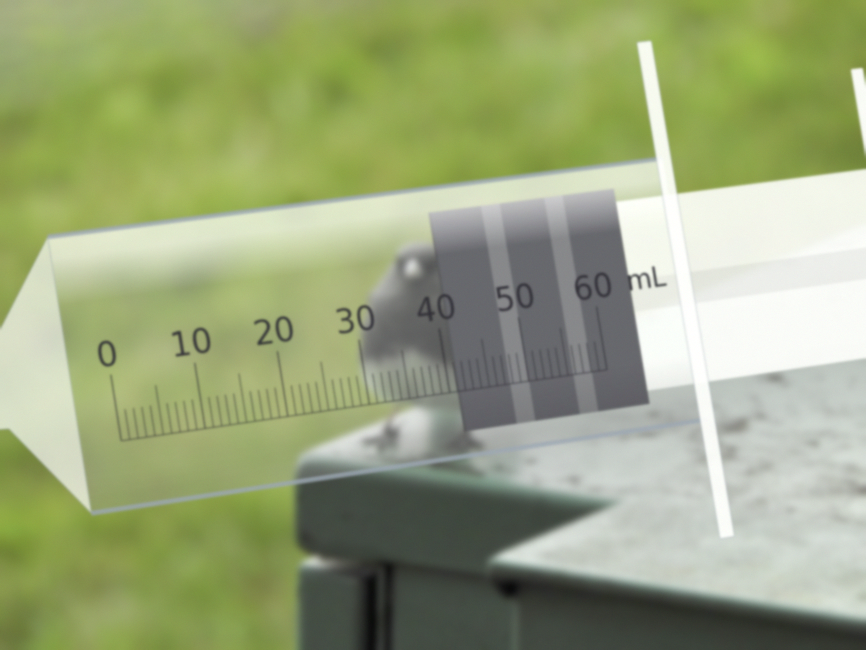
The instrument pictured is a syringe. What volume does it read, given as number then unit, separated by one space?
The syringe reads 41 mL
